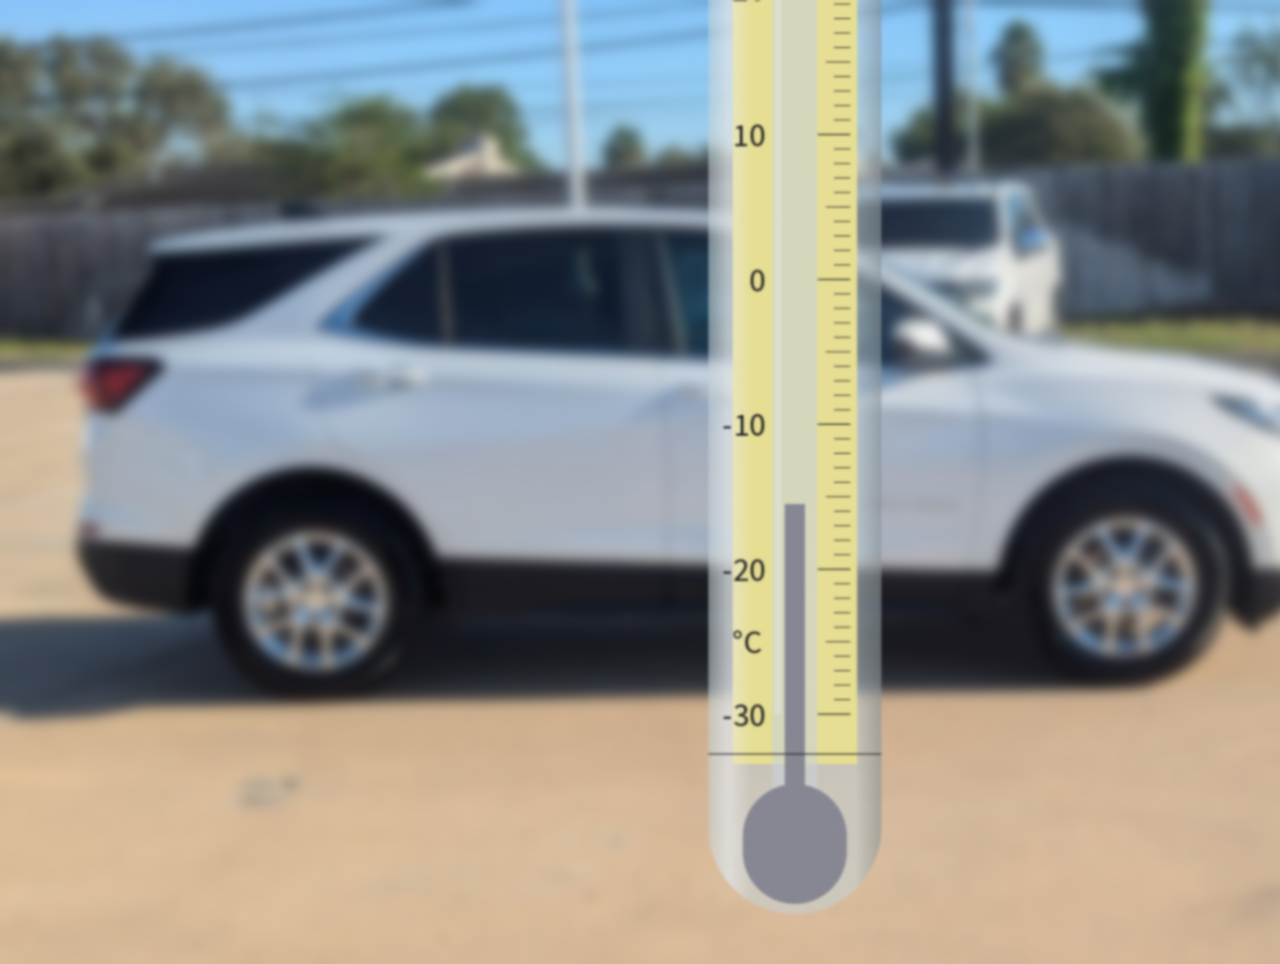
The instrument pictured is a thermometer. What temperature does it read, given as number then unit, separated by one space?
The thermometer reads -15.5 °C
